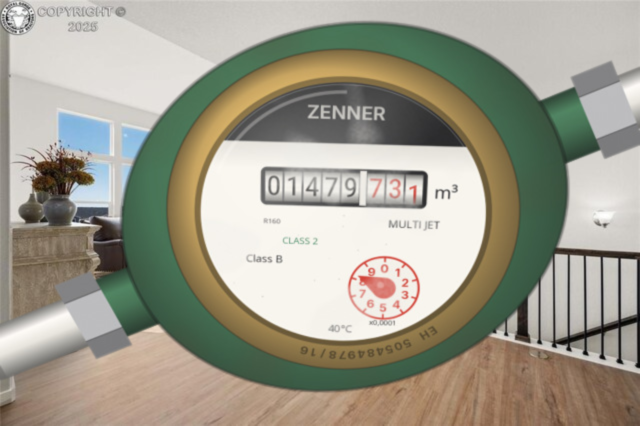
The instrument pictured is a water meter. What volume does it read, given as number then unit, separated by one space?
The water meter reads 1479.7308 m³
